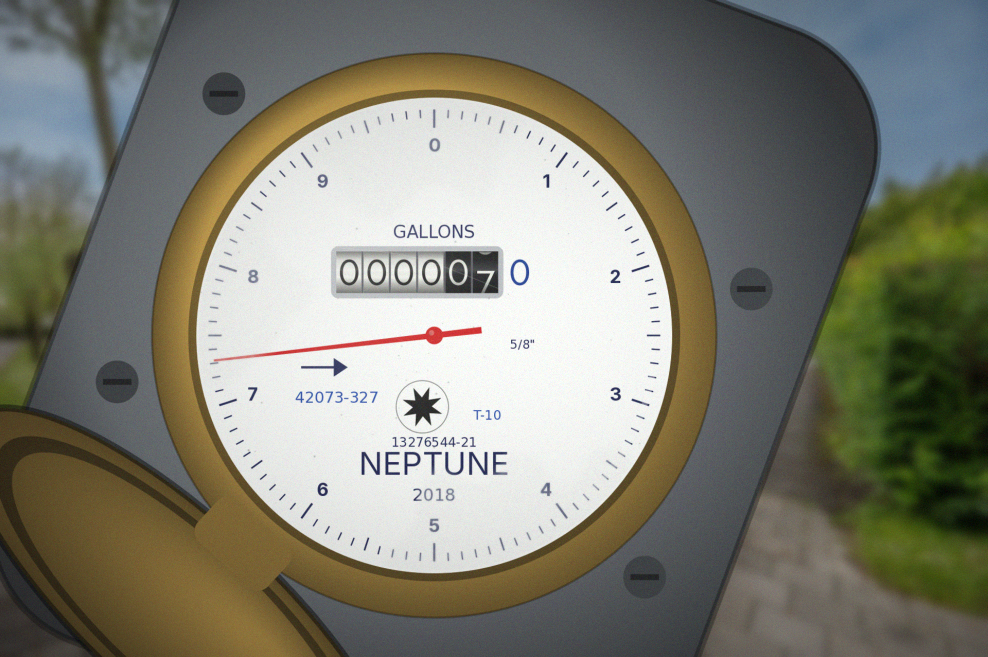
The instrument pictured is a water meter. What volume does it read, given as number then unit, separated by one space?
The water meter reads 67.3 gal
